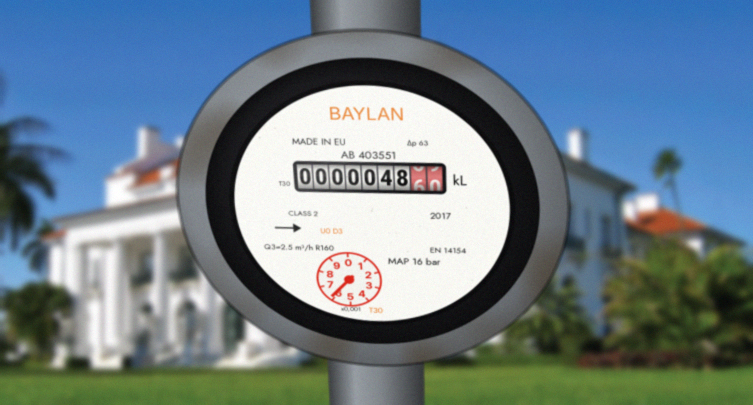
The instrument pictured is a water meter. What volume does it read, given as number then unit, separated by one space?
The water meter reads 48.596 kL
